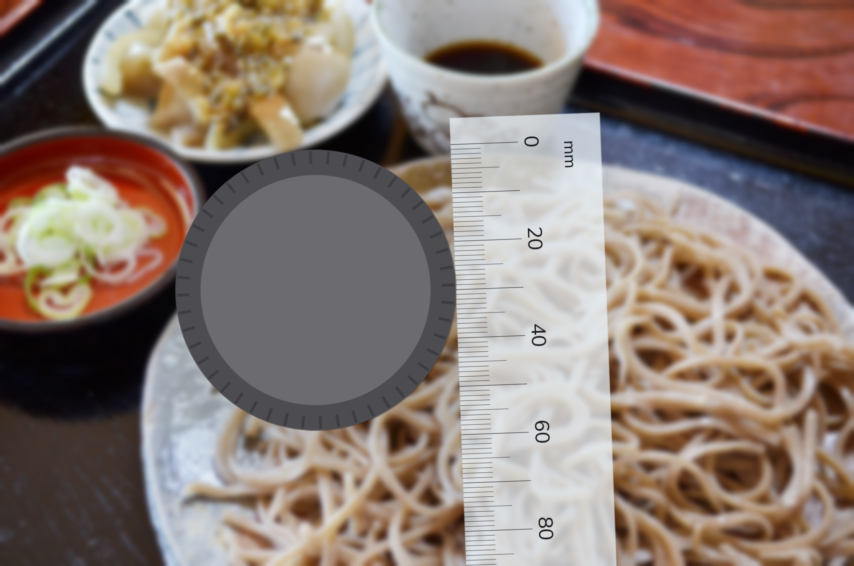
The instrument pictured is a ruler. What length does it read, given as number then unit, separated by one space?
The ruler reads 58 mm
